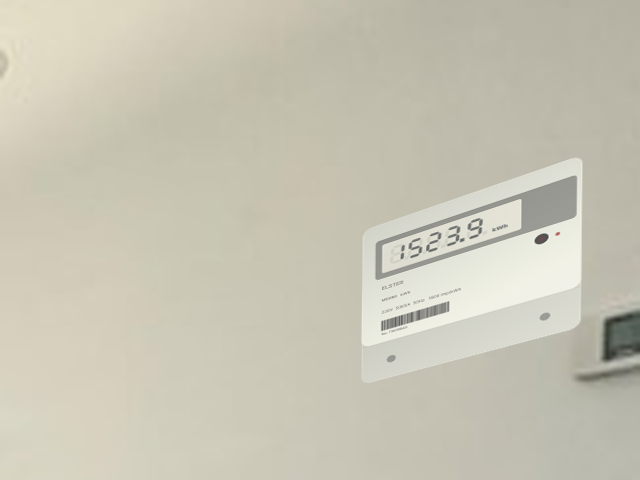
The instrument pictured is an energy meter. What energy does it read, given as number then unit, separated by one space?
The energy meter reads 1523.9 kWh
